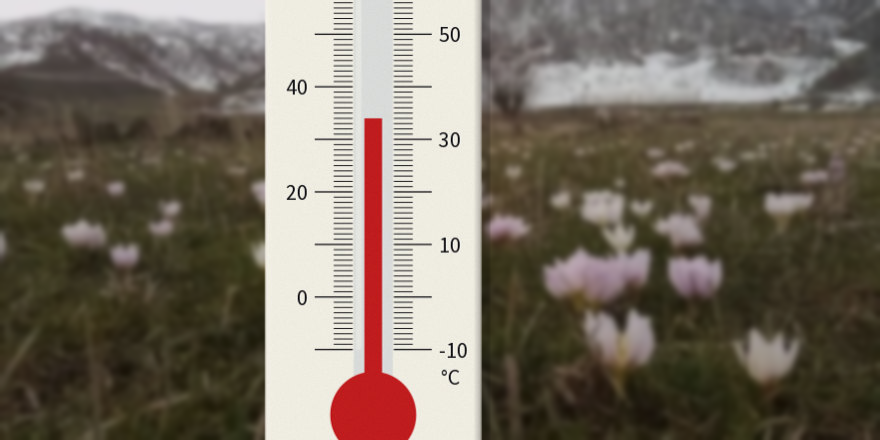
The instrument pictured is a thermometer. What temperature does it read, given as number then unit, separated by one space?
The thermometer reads 34 °C
